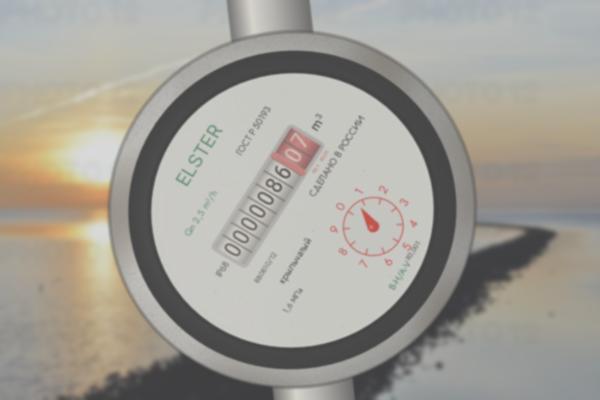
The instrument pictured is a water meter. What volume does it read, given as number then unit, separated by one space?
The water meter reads 86.070 m³
